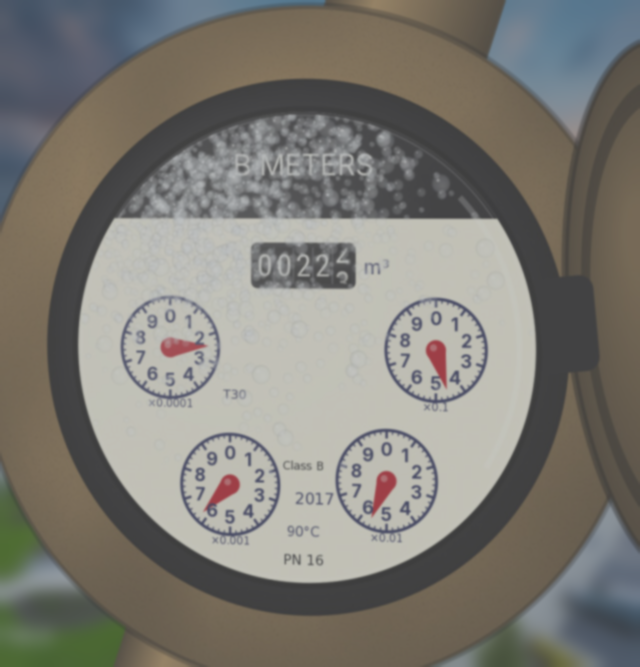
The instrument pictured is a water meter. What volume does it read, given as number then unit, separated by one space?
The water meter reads 222.4562 m³
